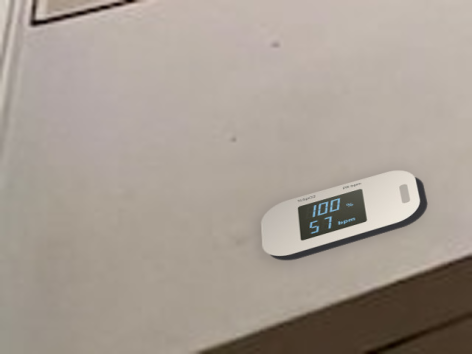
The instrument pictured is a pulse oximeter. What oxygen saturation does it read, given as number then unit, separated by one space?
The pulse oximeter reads 100 %
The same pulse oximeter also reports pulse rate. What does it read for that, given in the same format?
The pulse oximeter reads 57 bpm
